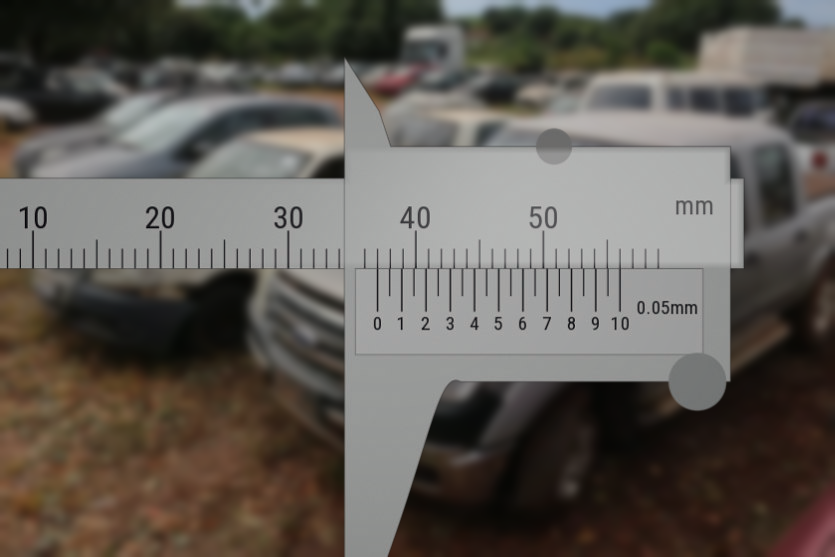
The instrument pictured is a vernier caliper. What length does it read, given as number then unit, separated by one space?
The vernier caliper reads 37.0 mm
